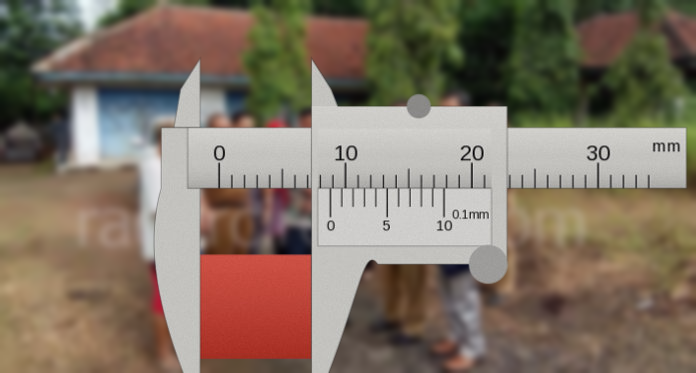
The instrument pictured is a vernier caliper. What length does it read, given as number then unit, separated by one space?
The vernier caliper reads 8.8 mm
